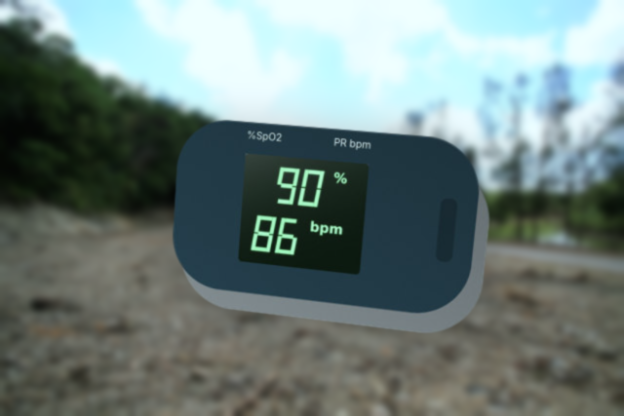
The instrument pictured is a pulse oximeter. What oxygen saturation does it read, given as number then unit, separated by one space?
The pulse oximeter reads 90 %
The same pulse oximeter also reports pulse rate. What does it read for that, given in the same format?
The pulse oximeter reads 86 bpm
